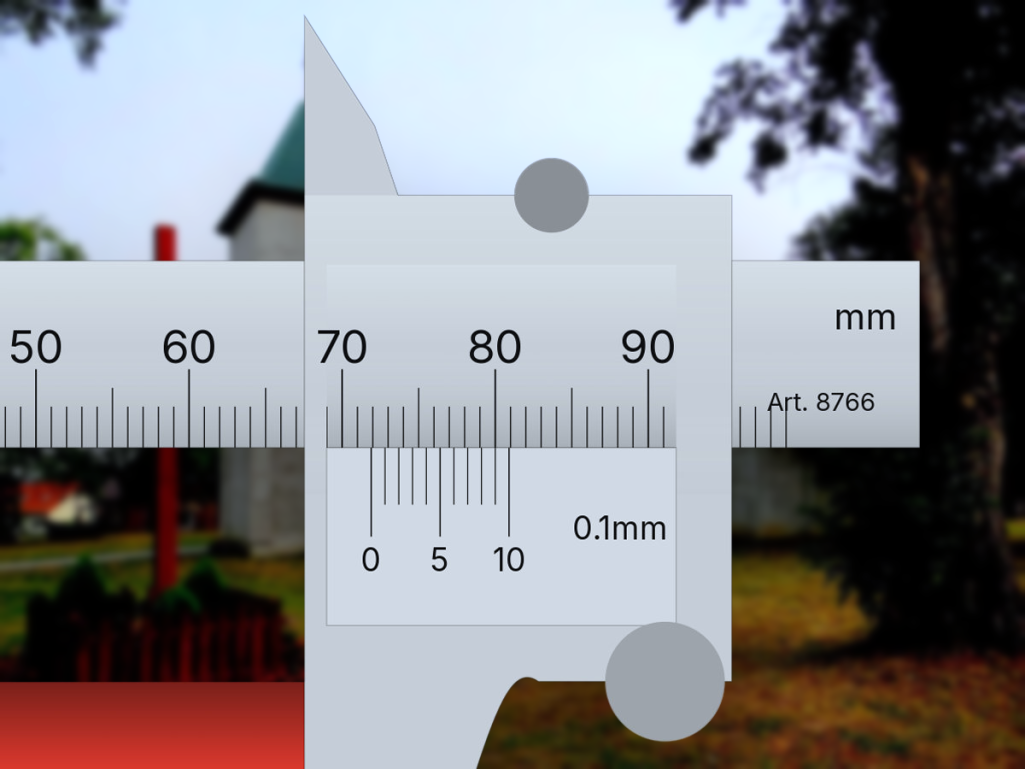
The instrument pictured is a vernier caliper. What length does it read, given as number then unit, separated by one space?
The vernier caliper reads 71.9 mm
